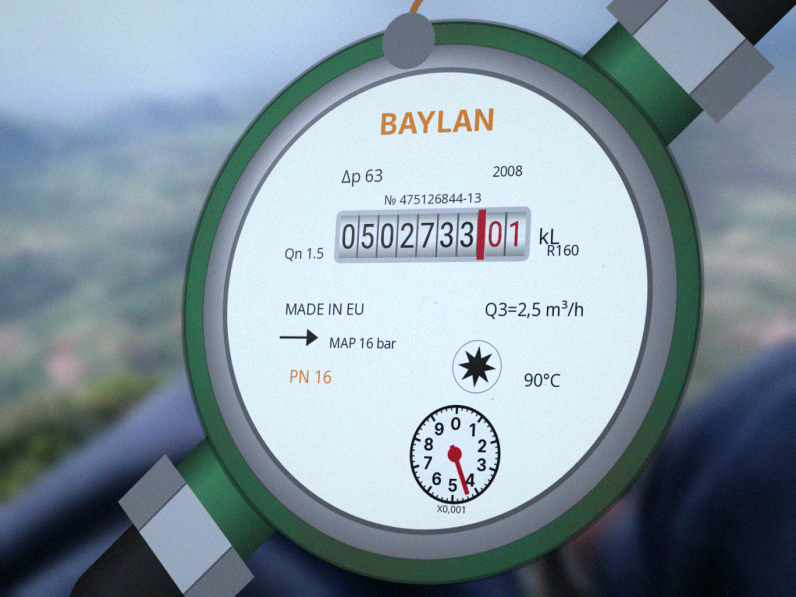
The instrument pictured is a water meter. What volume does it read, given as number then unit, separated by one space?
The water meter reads 502733.014 kL
